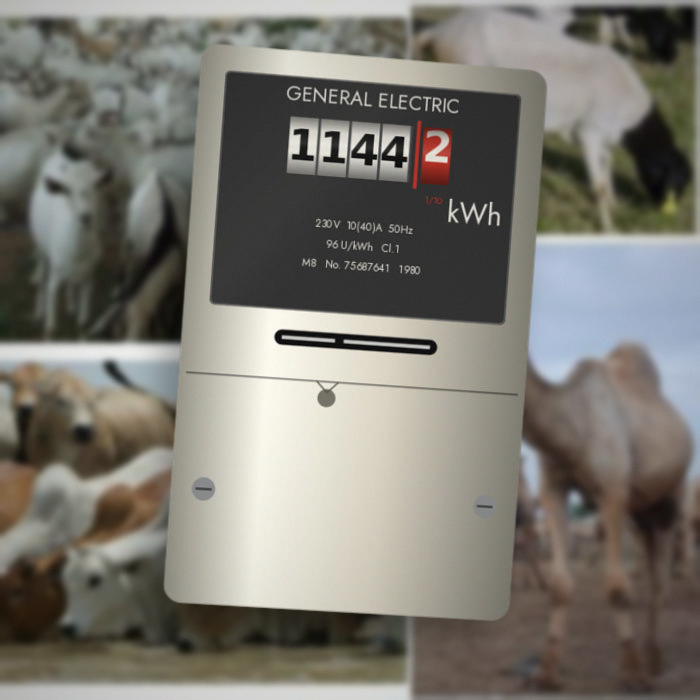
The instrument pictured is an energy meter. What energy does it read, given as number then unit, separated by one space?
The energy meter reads 1144.2 kWh
